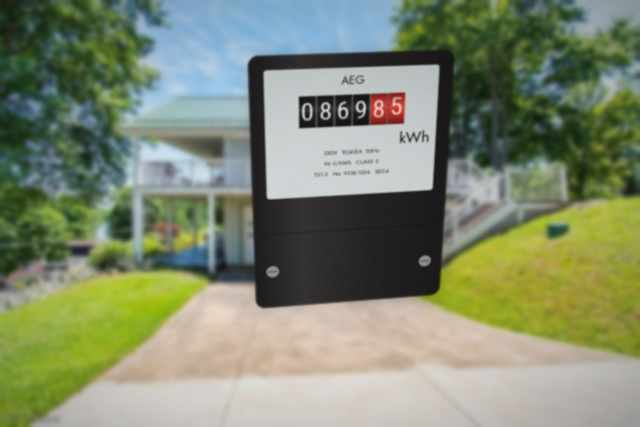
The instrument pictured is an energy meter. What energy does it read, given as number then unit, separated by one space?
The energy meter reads 869.85 kWh
